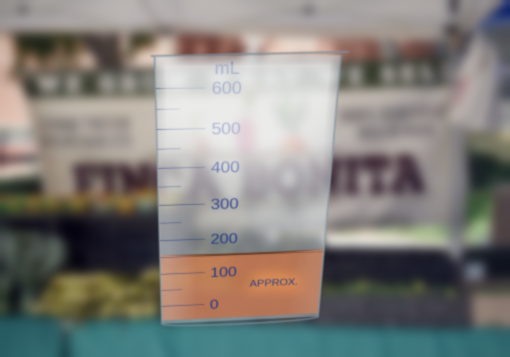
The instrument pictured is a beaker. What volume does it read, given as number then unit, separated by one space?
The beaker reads 150 mL
